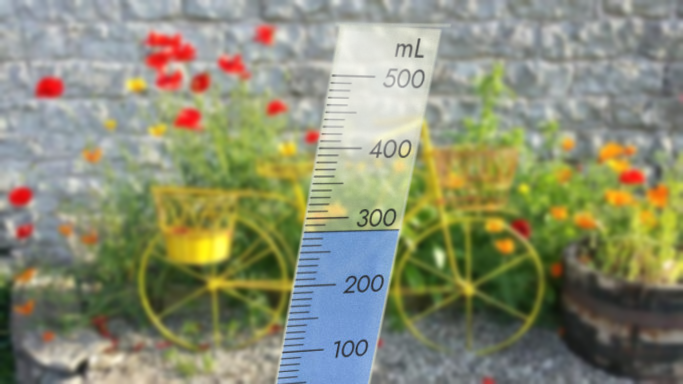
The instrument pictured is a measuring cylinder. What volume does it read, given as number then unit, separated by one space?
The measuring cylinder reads 280 mL
